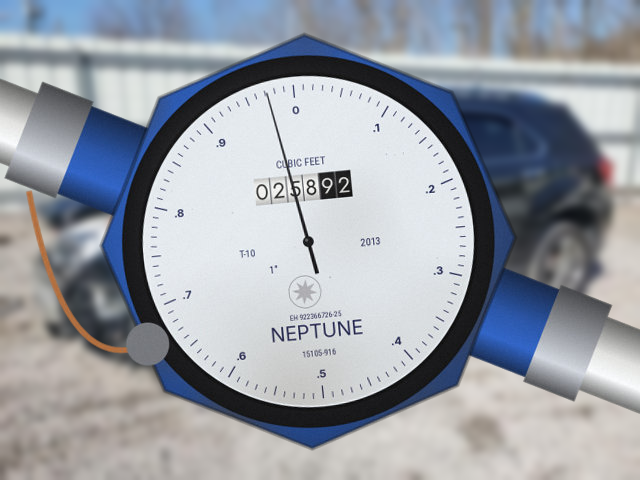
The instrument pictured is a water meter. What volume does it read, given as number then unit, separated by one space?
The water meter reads 25891.97 ft³
